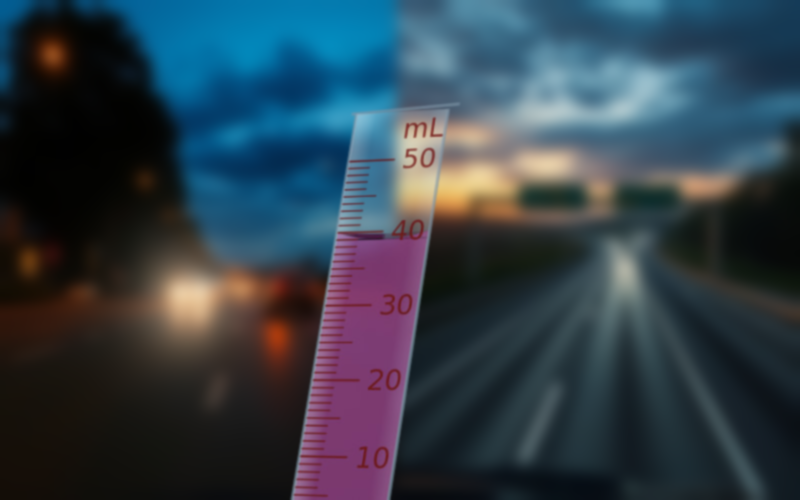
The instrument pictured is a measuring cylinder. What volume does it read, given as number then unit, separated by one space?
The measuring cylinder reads 39 mL
